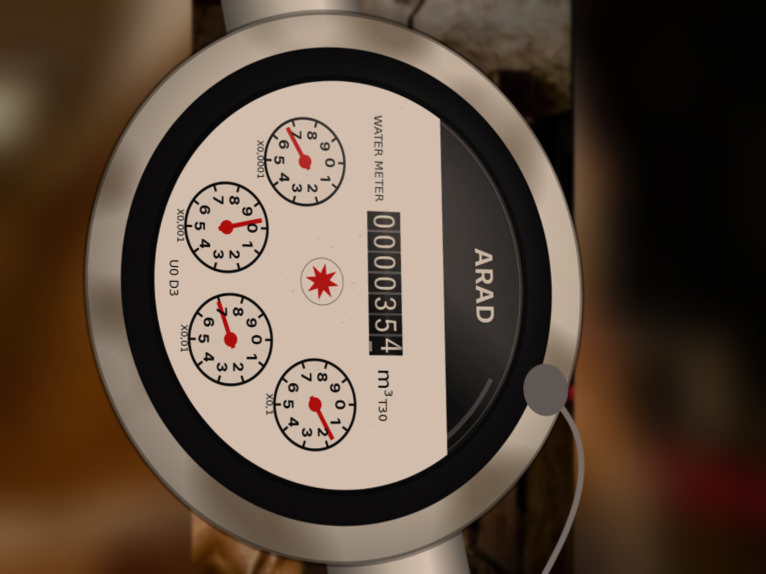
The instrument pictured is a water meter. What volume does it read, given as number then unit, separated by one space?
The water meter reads 354.1696 m³
